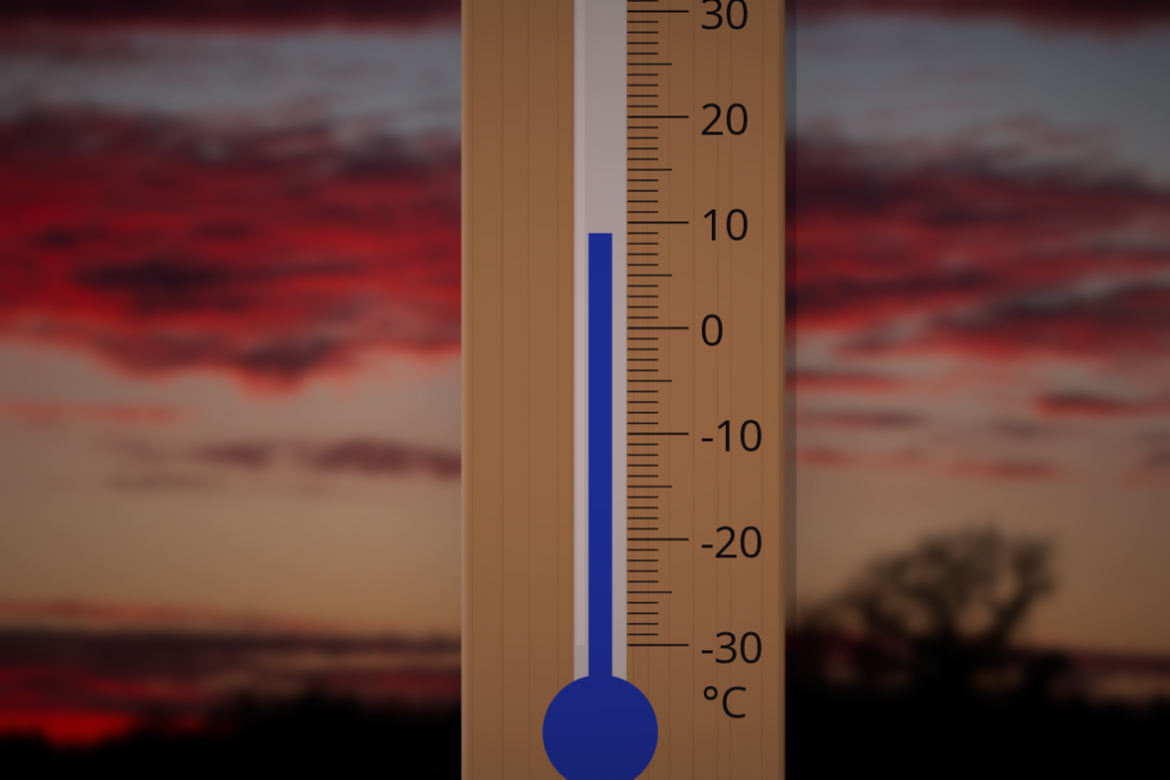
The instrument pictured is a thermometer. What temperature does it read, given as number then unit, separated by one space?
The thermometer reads 9 °C
